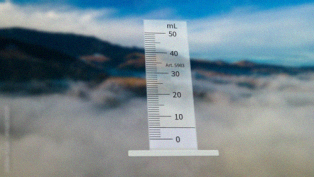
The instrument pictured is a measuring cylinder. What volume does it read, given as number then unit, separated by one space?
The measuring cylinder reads 5 mL
